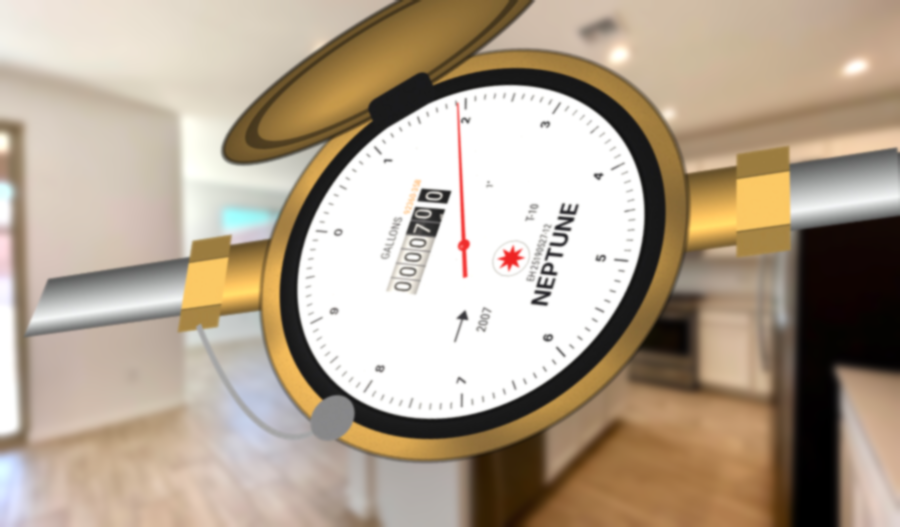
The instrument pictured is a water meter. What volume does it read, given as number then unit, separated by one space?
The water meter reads 701.9 gal
